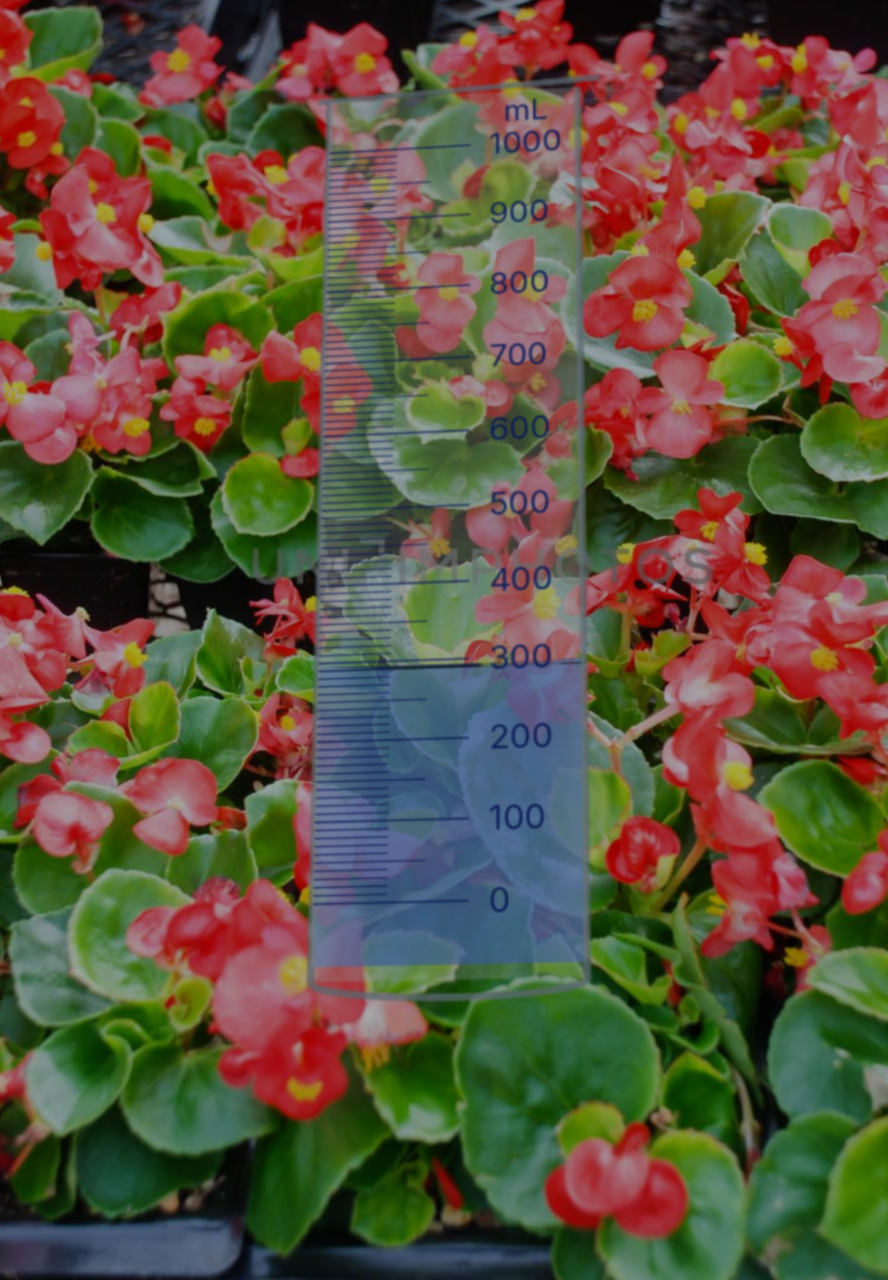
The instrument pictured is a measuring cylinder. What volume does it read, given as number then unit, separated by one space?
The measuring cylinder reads 290 mL
